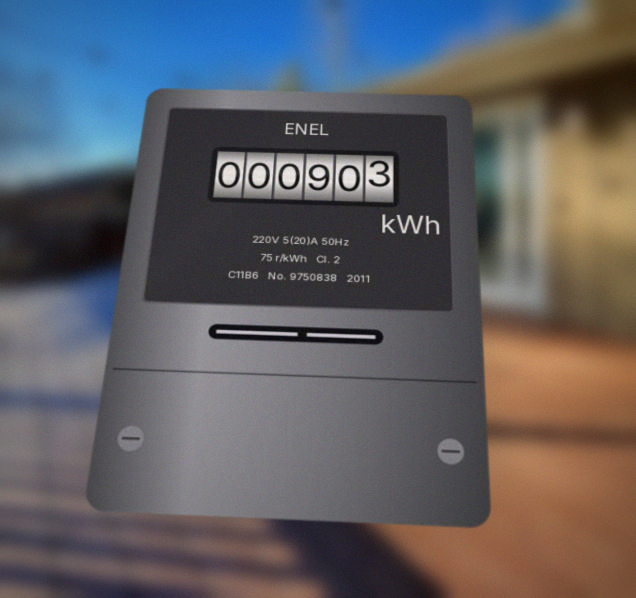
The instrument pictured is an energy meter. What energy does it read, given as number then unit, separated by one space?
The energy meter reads 903 kWh
